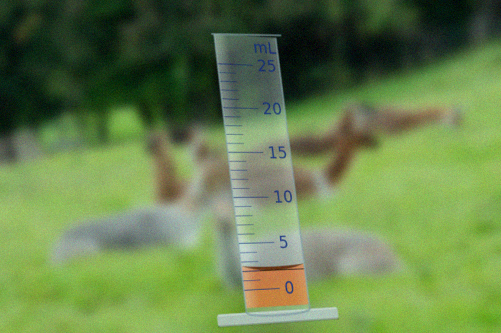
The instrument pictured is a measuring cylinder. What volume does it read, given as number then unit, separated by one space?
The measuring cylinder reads 2 mL
